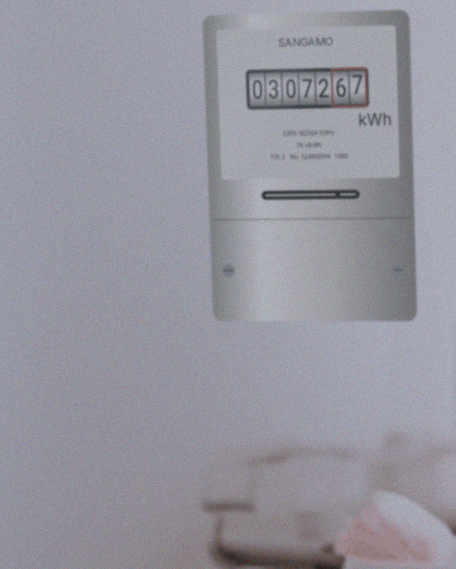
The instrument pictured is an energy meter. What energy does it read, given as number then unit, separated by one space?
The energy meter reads 3072.67 kWh
